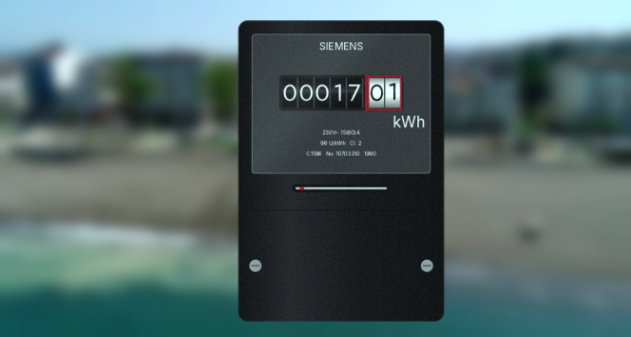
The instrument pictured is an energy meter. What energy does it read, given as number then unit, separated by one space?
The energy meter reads 17.01 kWh
